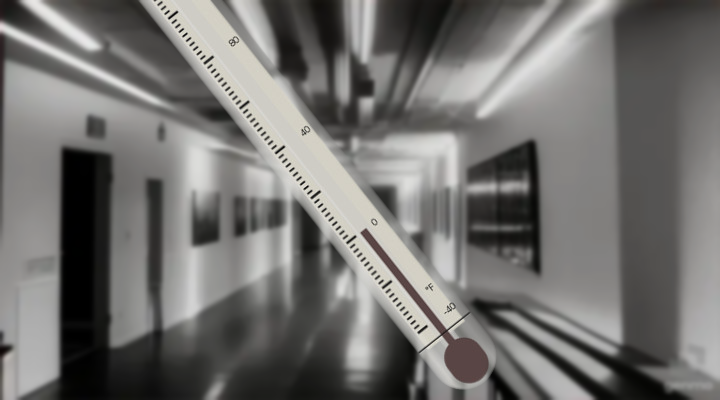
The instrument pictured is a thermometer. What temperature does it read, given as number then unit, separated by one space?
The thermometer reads 0 °F
